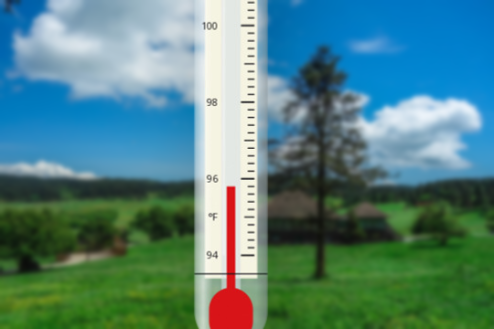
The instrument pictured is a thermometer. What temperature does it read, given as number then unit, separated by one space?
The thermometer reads 95.8 °F
